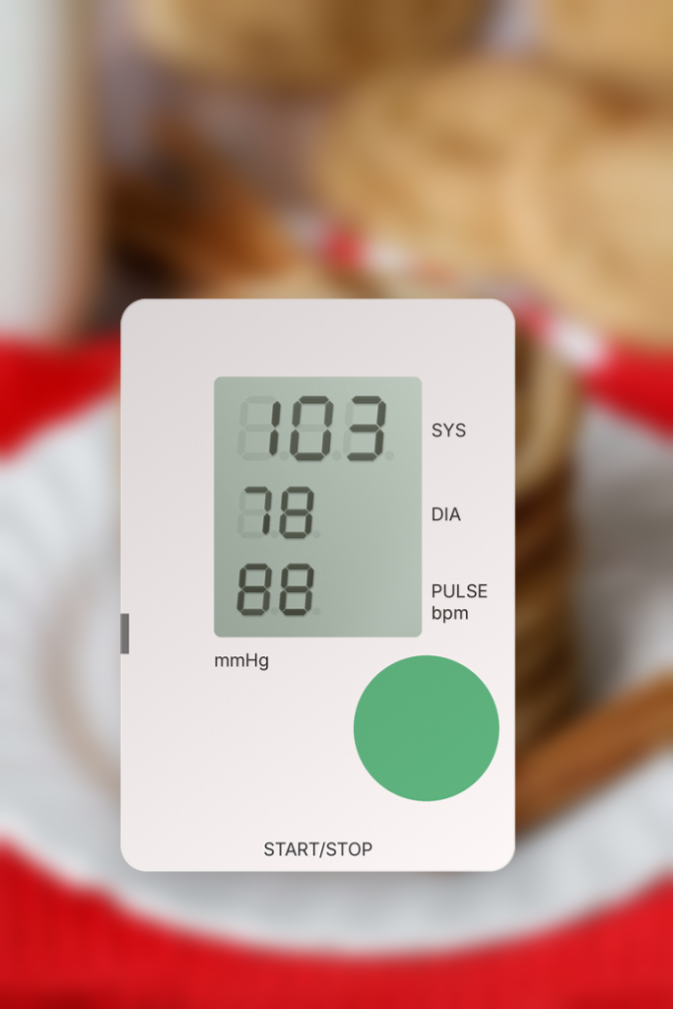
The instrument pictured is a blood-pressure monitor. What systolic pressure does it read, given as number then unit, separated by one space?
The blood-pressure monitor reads 103 mmHg
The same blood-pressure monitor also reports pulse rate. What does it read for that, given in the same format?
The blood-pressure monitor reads 88 bpm
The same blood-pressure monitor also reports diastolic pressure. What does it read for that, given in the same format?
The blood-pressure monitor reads 78 mmHg
